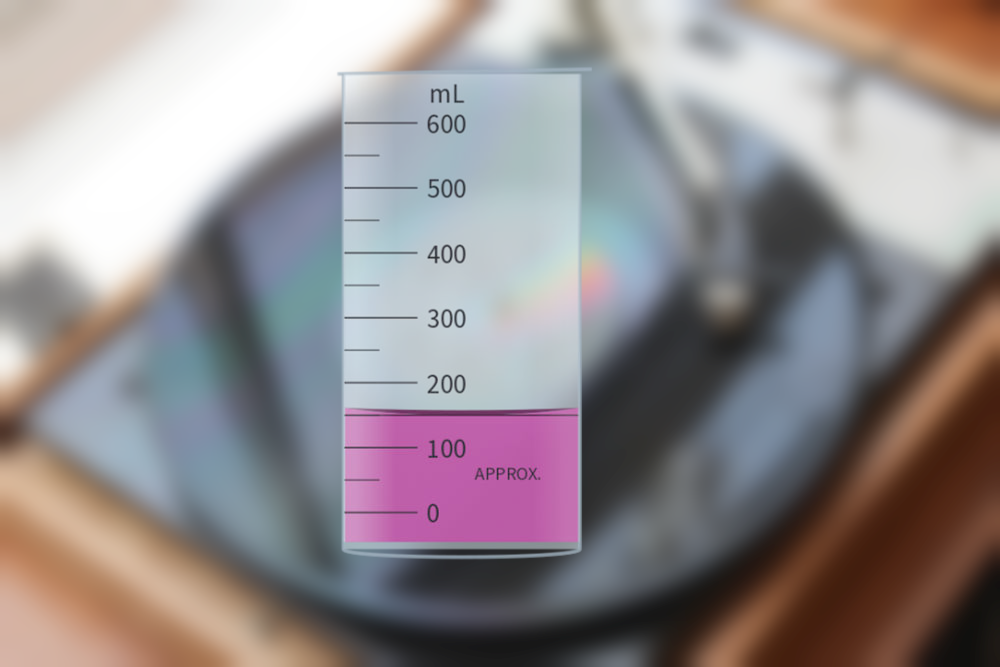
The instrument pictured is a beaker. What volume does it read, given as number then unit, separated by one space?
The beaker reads 150 mL
